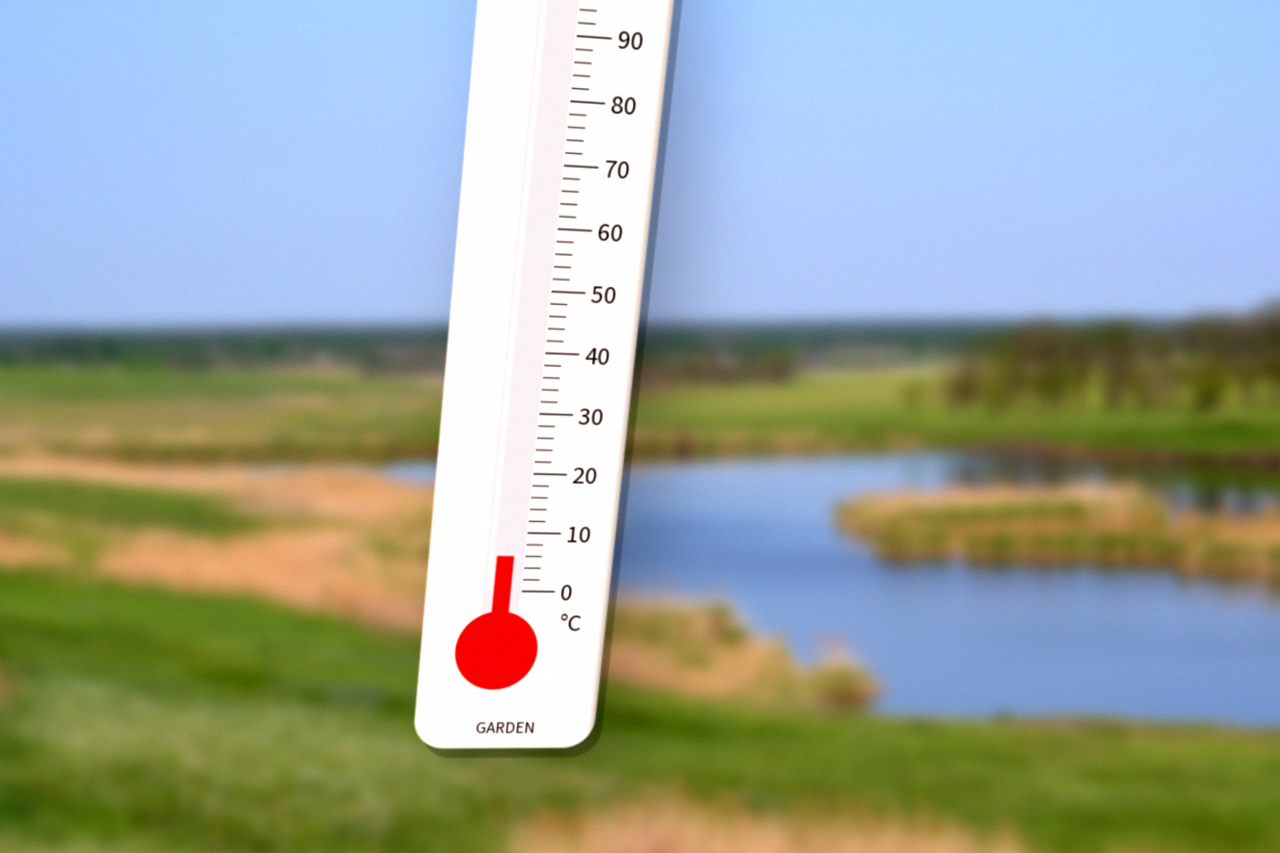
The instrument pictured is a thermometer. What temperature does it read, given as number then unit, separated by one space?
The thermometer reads 6 °C
